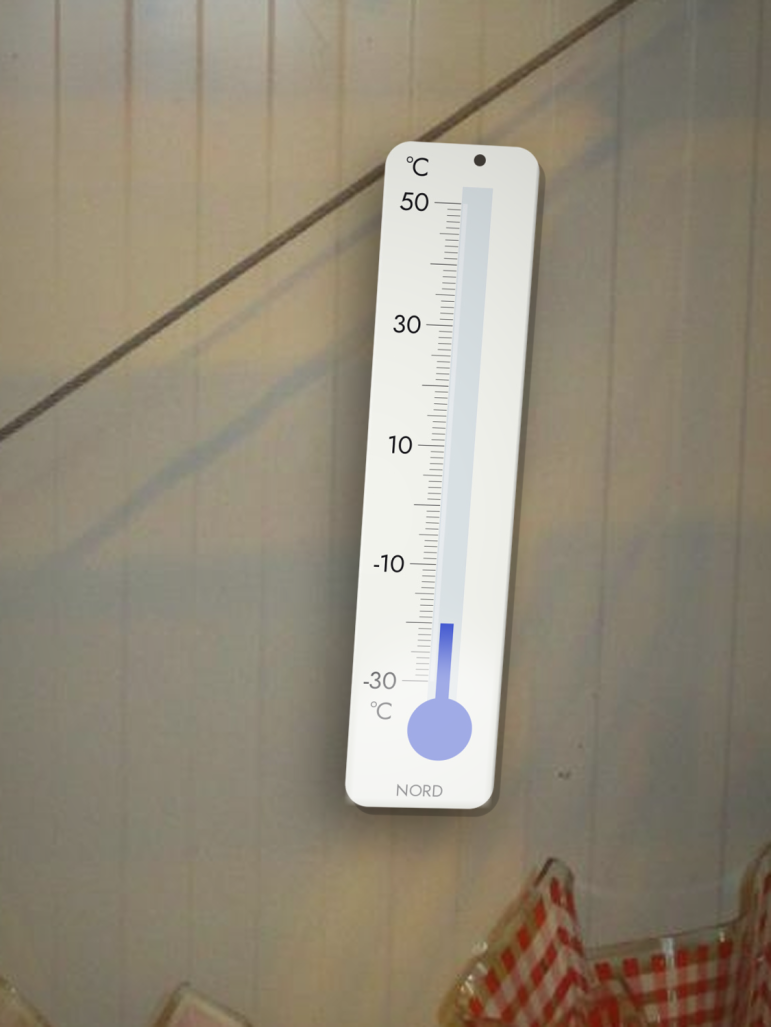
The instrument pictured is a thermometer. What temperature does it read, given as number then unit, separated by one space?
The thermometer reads -20 °C
